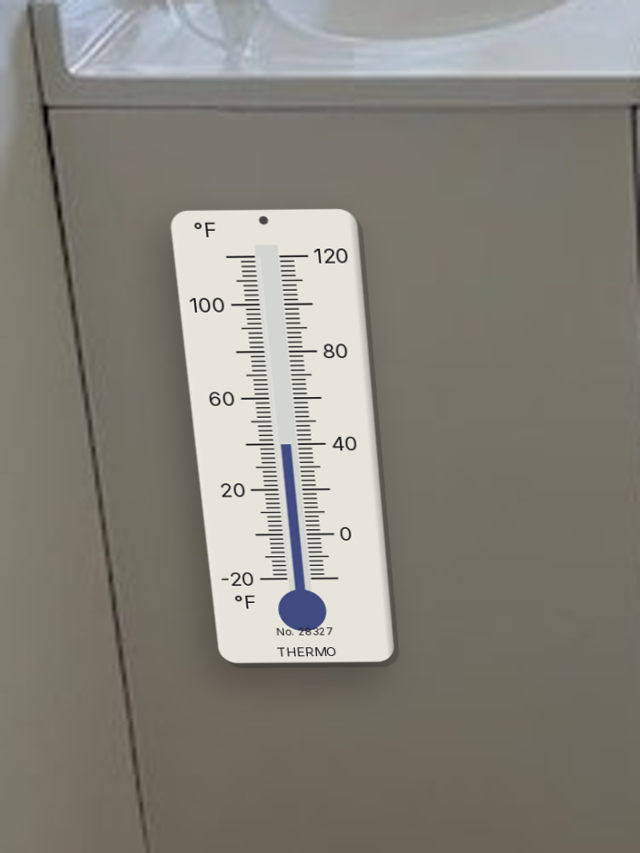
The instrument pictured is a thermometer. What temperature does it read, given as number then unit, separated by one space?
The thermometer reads 40 °F
